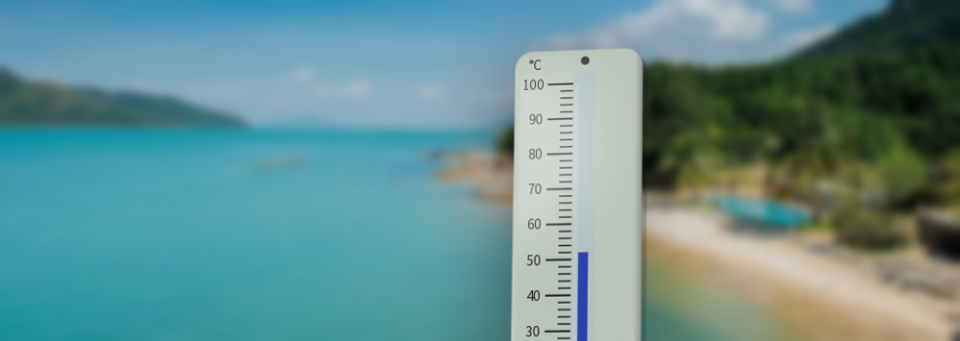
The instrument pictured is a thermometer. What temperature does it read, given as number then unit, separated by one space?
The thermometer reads 52 °C
